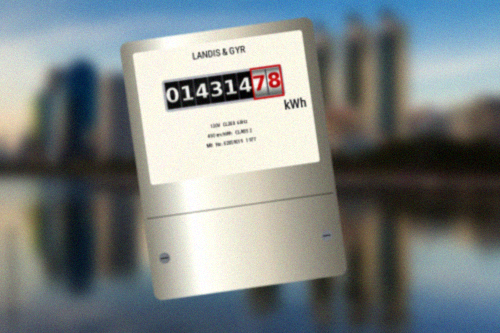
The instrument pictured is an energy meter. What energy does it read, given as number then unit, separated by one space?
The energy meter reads 14314.78 kWh
